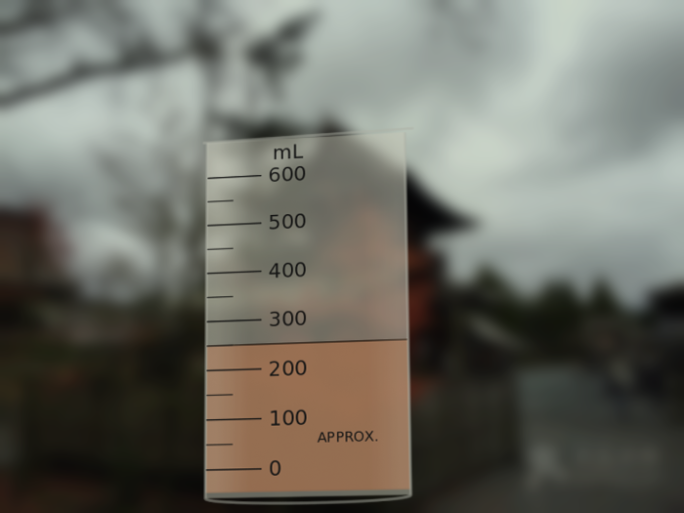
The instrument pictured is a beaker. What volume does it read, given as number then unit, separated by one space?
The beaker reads 250 mL
